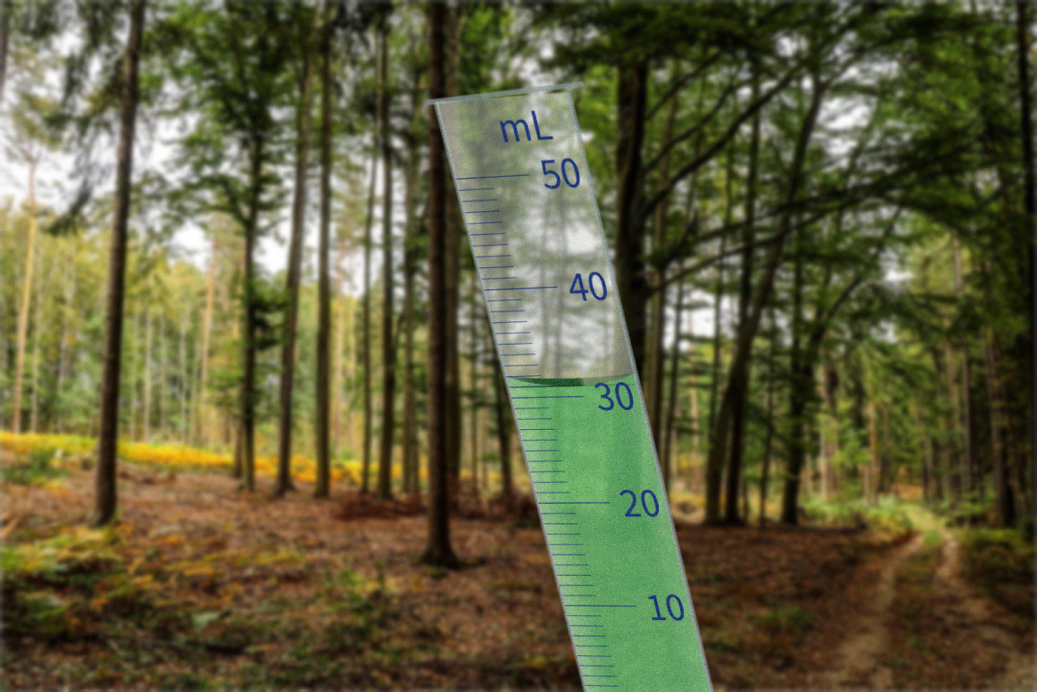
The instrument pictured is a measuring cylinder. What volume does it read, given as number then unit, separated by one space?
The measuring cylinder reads 31 mL
